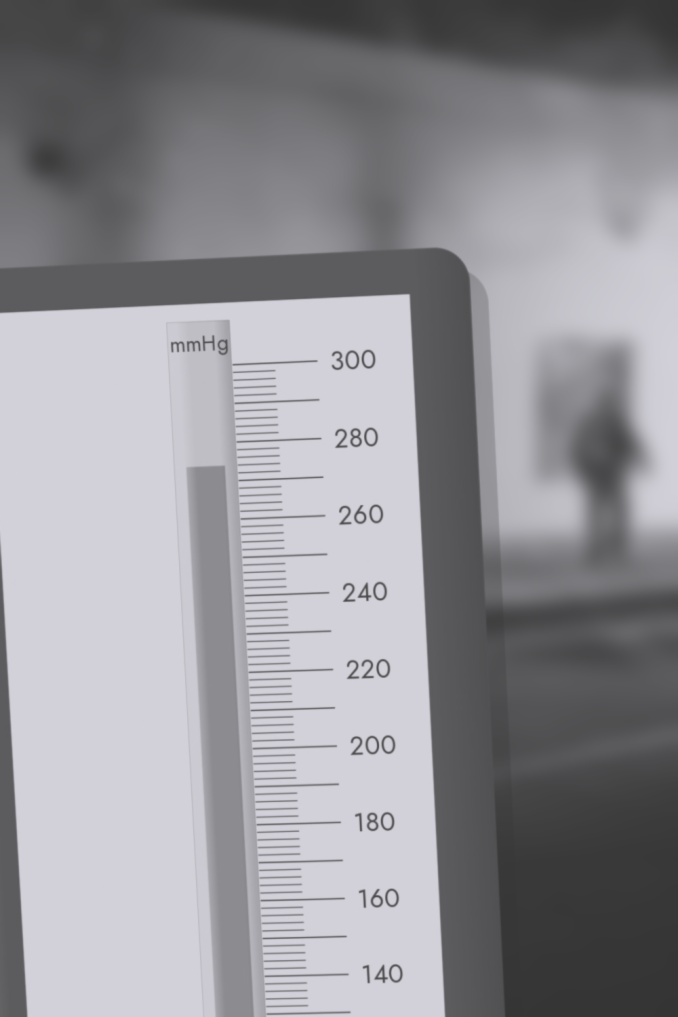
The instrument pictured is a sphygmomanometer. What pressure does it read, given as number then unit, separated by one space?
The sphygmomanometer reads 274 mmHg
